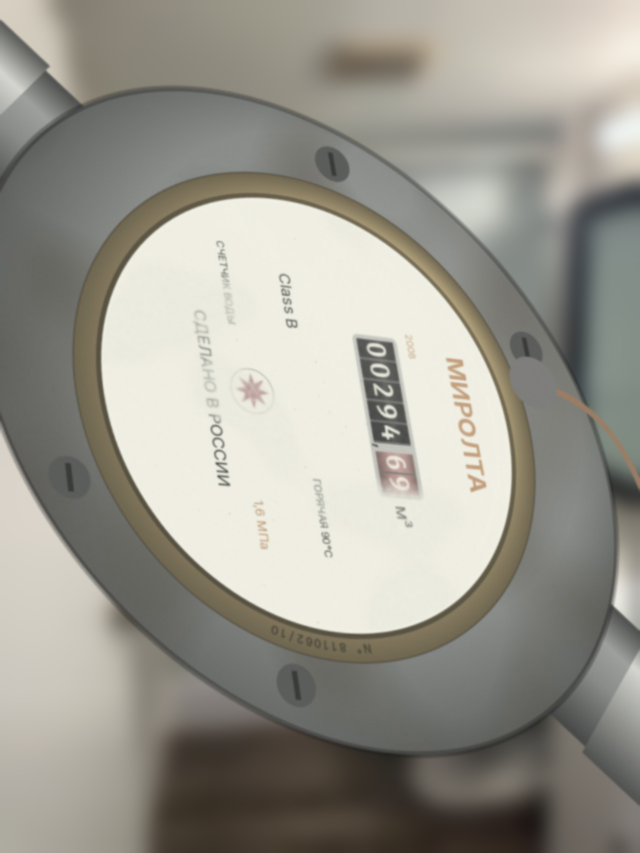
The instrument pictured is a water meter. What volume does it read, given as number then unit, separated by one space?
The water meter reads 294.69 m³
